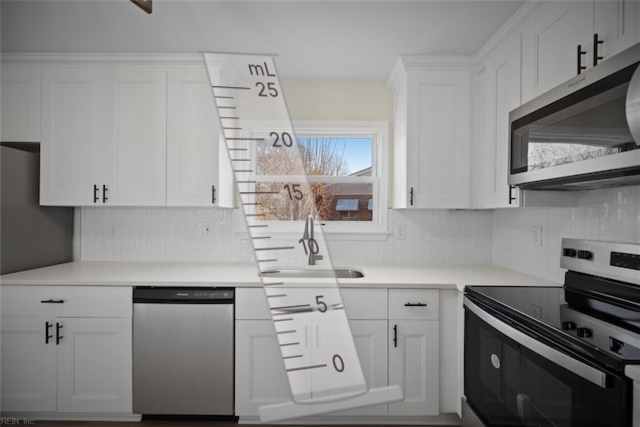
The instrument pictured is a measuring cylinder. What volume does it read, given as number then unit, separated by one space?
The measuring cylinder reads 4.5 mL
